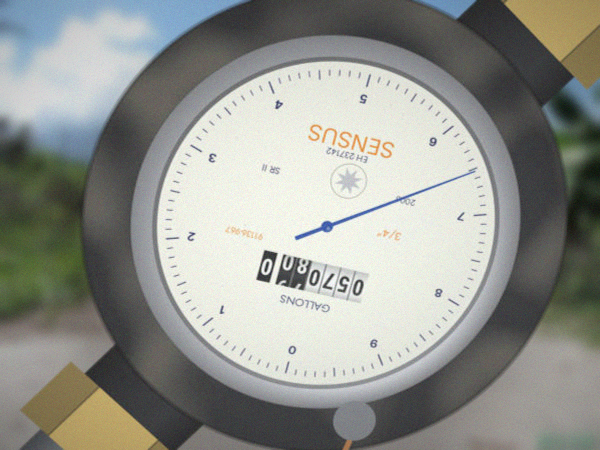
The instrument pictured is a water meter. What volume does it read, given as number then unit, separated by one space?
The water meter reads 570796.5 gal
